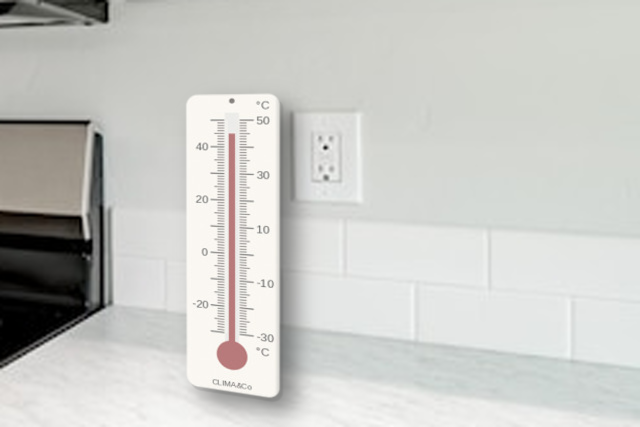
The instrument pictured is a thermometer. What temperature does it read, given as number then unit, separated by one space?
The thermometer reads 45 °C
